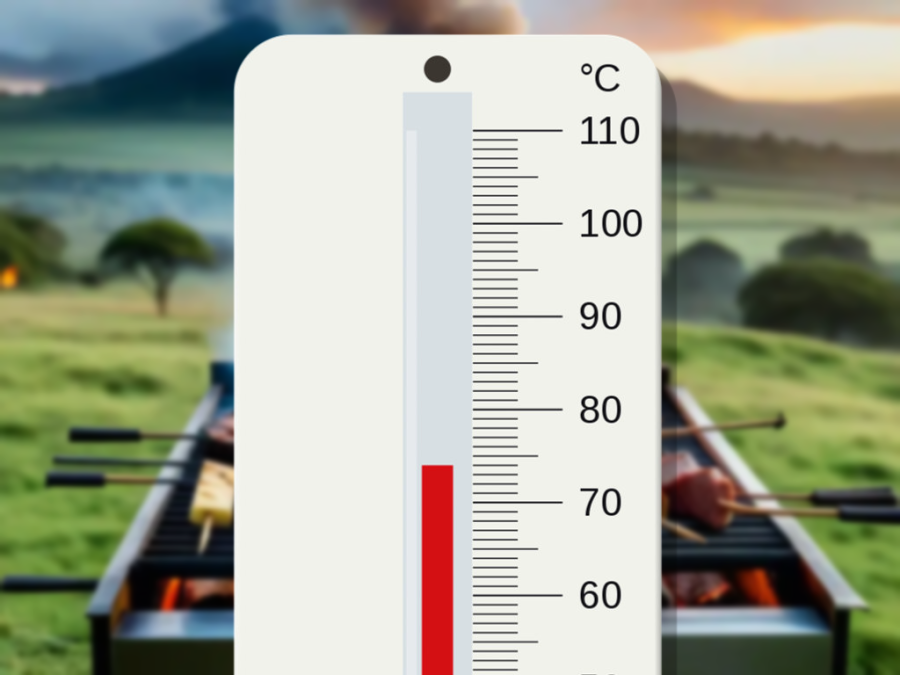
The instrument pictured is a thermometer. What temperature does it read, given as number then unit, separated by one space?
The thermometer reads 74 °C
